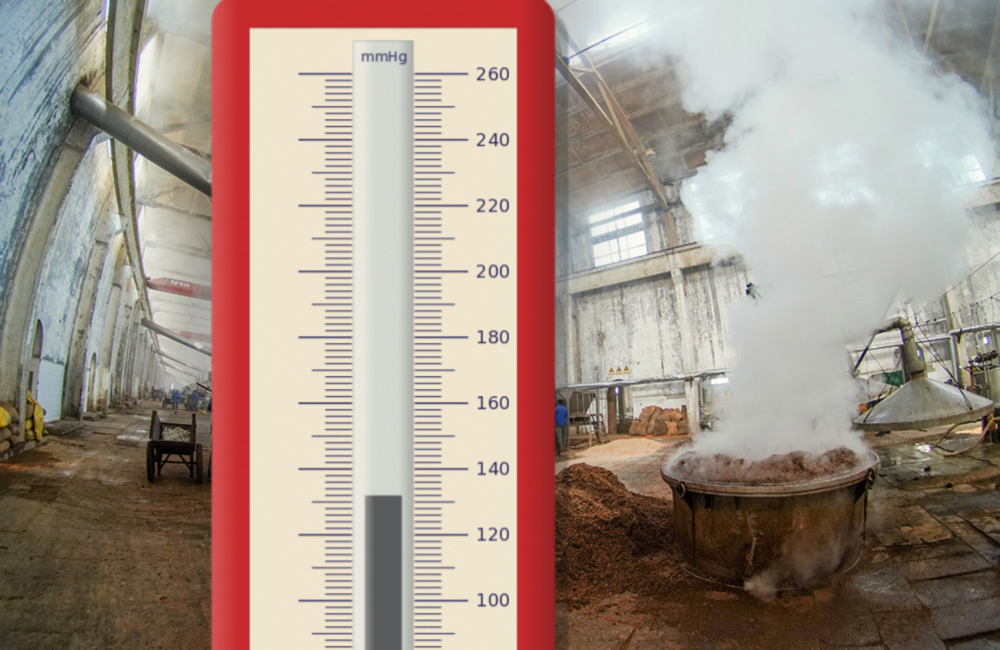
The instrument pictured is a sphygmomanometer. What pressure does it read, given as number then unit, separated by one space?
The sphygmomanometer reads 132 mmHg
